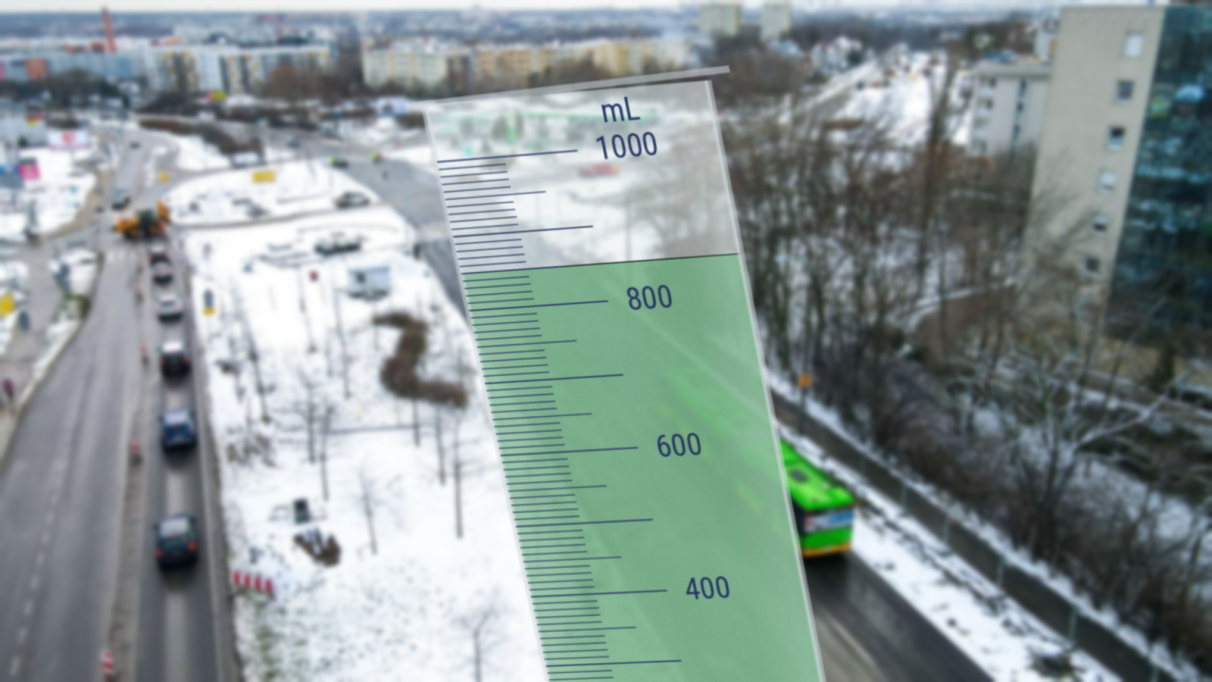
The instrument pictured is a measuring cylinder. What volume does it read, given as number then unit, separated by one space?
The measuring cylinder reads 850 mL
